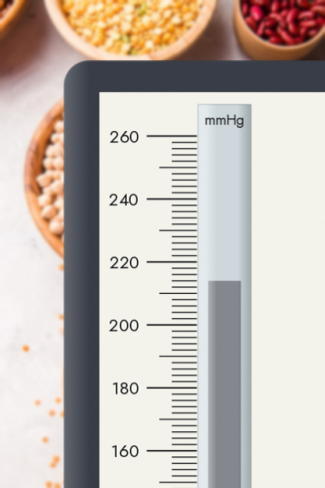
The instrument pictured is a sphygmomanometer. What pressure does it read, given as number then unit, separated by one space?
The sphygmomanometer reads 214 mmHg
